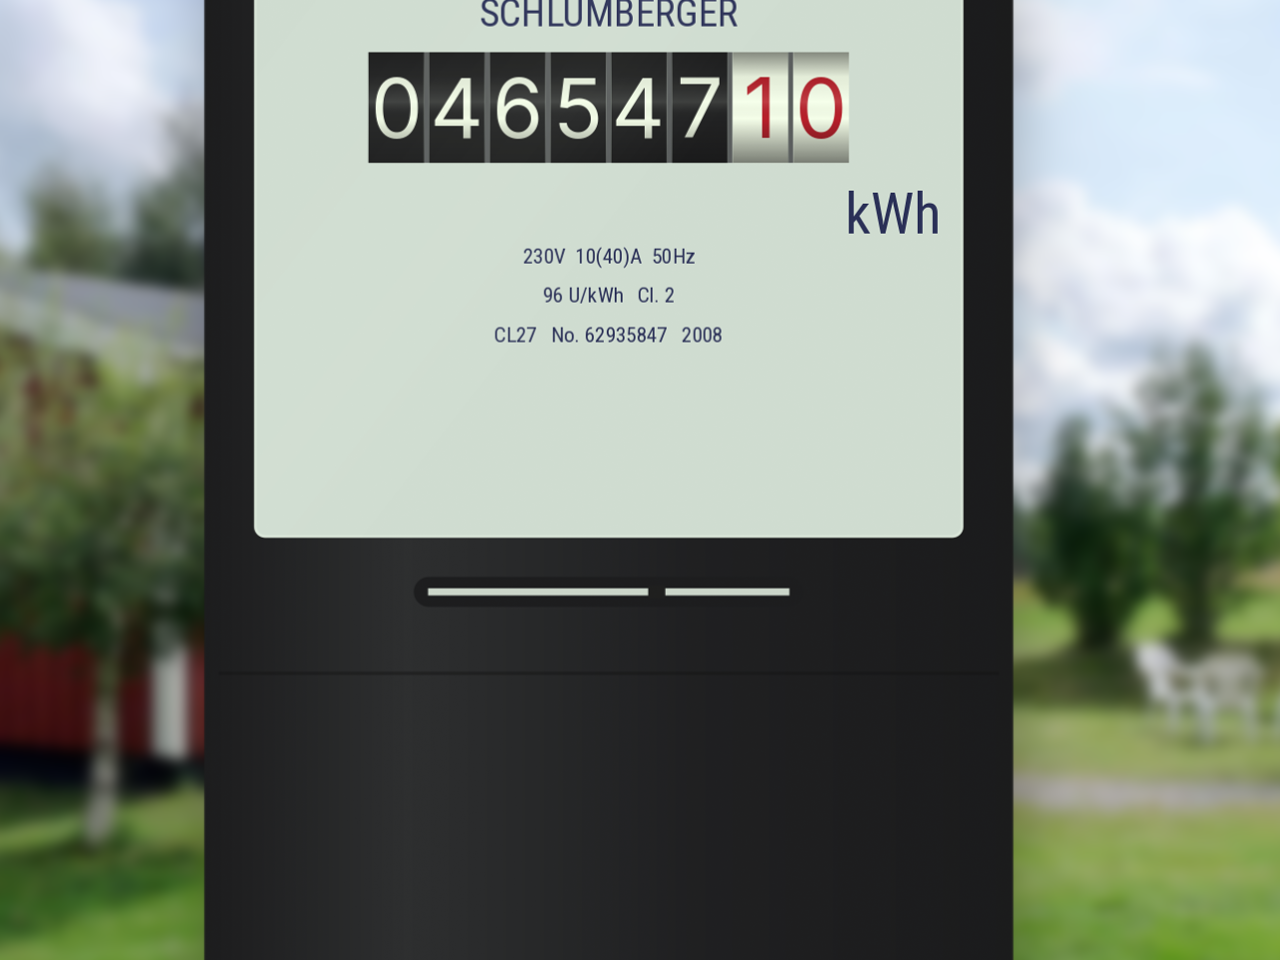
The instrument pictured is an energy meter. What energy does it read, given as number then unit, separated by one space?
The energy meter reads 46547.10 kWh
